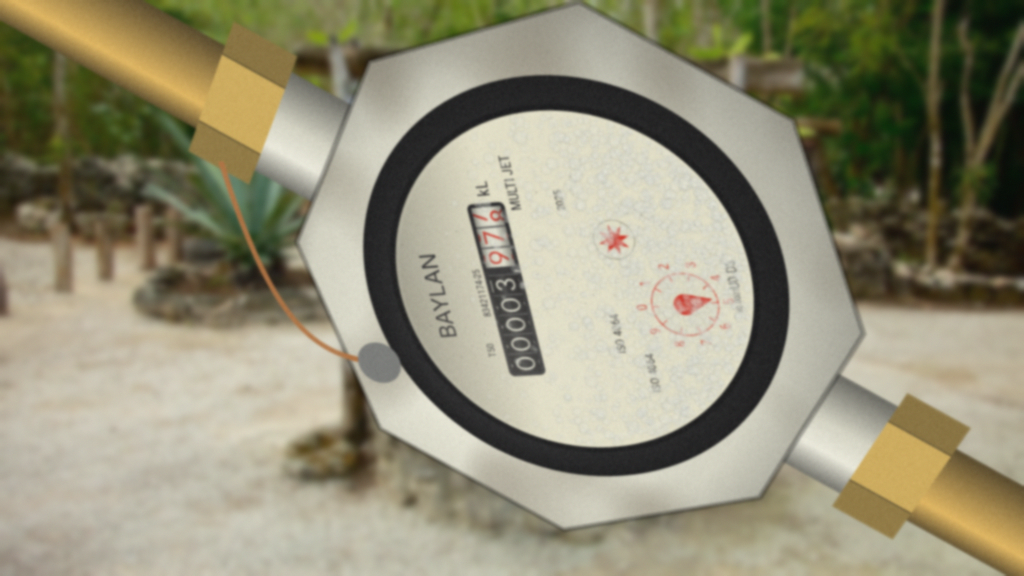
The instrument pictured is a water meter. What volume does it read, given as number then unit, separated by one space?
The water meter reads 3.9774 kL
